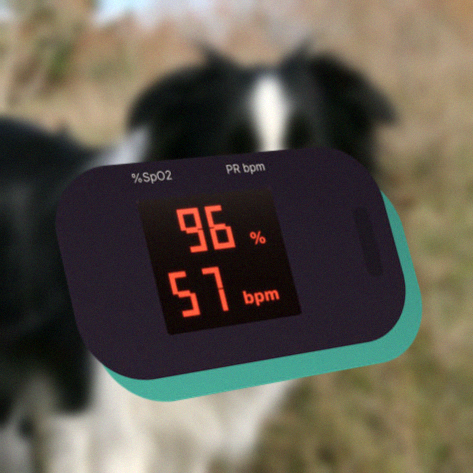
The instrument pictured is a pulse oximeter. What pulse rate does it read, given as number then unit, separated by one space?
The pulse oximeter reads 57 bpm
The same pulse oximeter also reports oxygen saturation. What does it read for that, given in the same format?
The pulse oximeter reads 96 %
